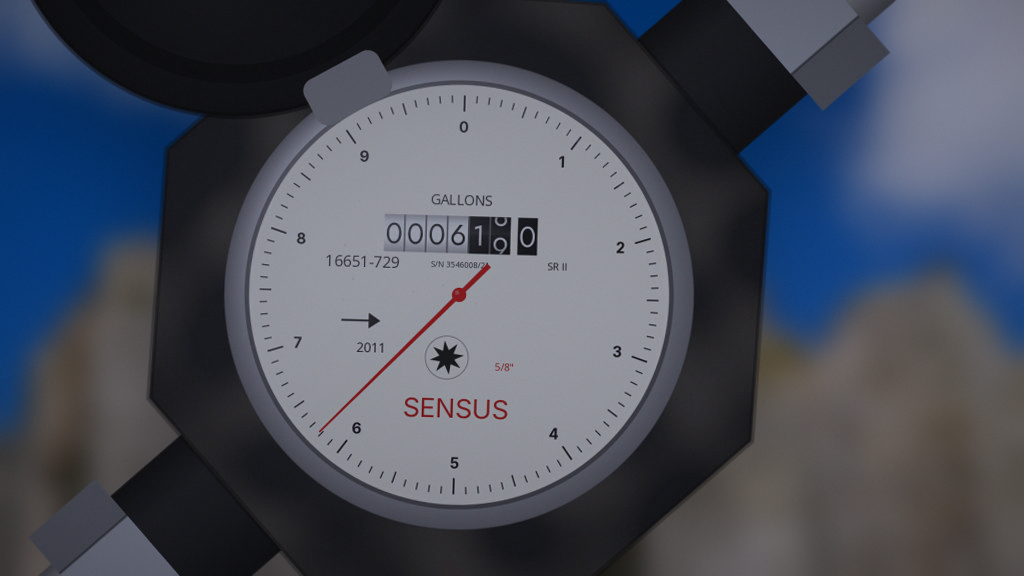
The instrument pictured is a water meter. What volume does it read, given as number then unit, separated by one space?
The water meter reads 6186.2 gal
